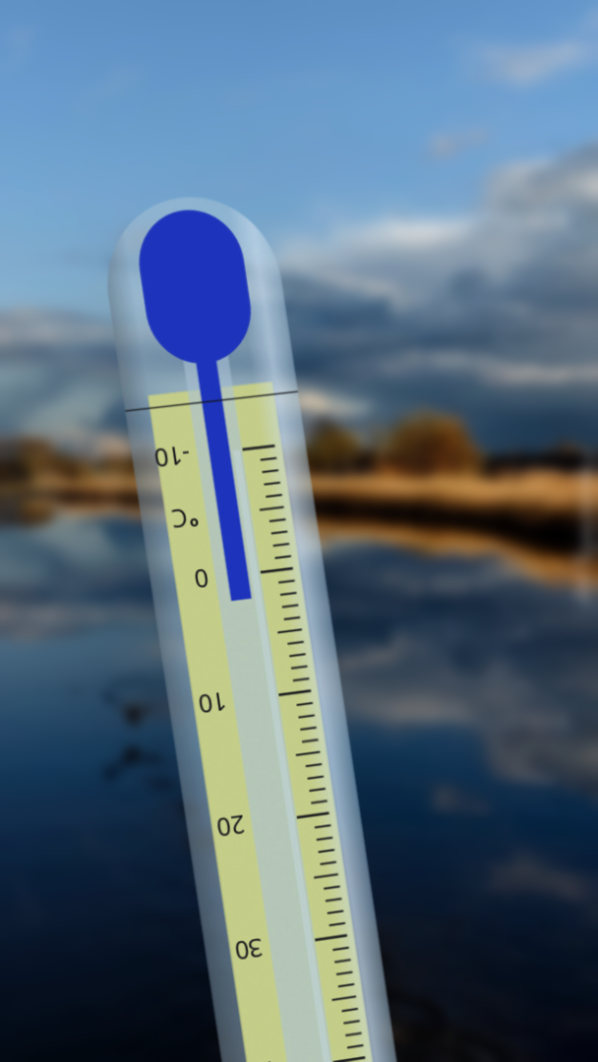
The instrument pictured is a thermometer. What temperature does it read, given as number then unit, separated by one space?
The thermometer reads 2 °C
